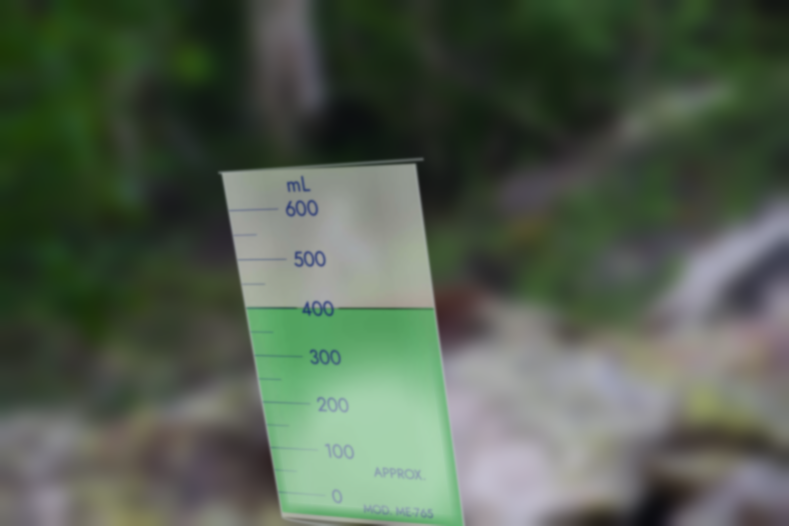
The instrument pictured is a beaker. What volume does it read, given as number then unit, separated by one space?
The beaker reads 400 mL
